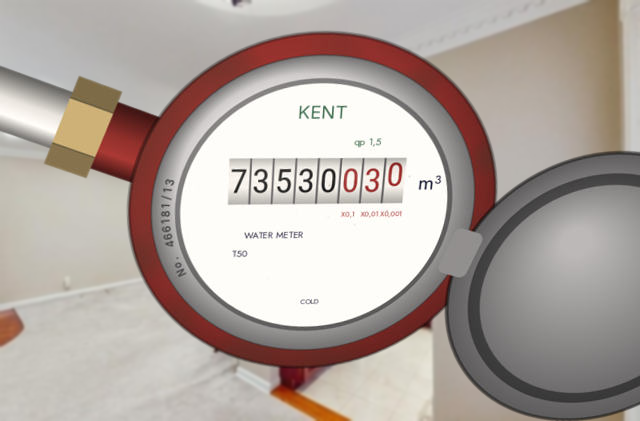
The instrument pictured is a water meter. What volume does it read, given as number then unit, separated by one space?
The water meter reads 73530.030 m³
